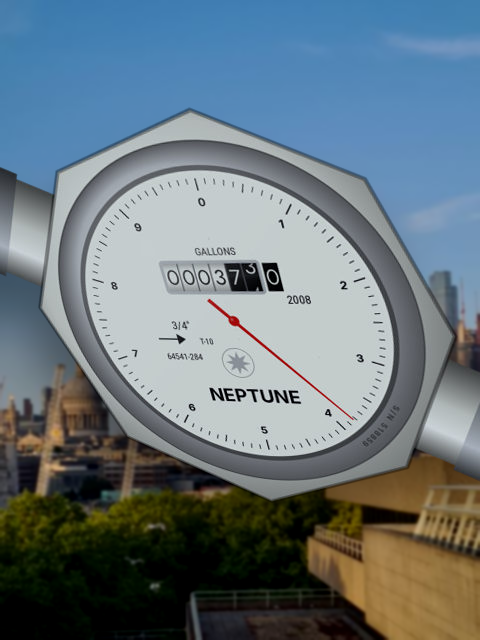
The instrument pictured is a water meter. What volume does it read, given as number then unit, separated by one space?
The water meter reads 3733.8 gal
